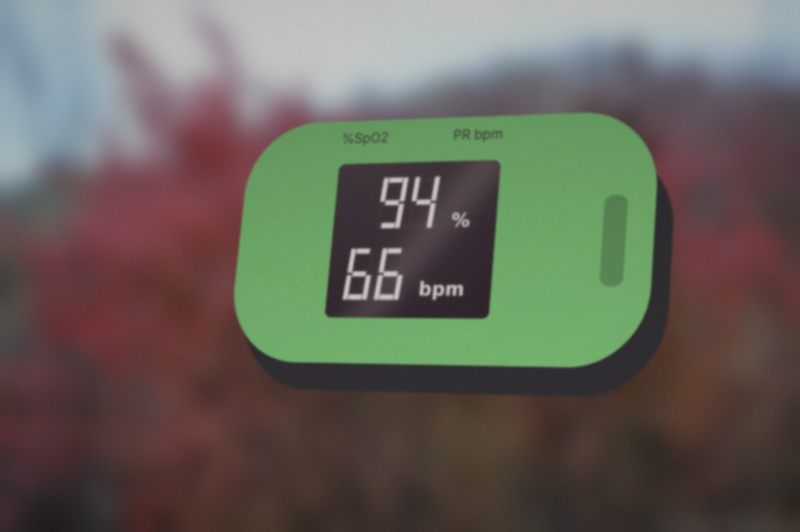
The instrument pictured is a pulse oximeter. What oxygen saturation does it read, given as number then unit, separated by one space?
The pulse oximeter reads 94 %
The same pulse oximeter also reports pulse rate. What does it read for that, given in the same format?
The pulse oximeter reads 66 bpm
